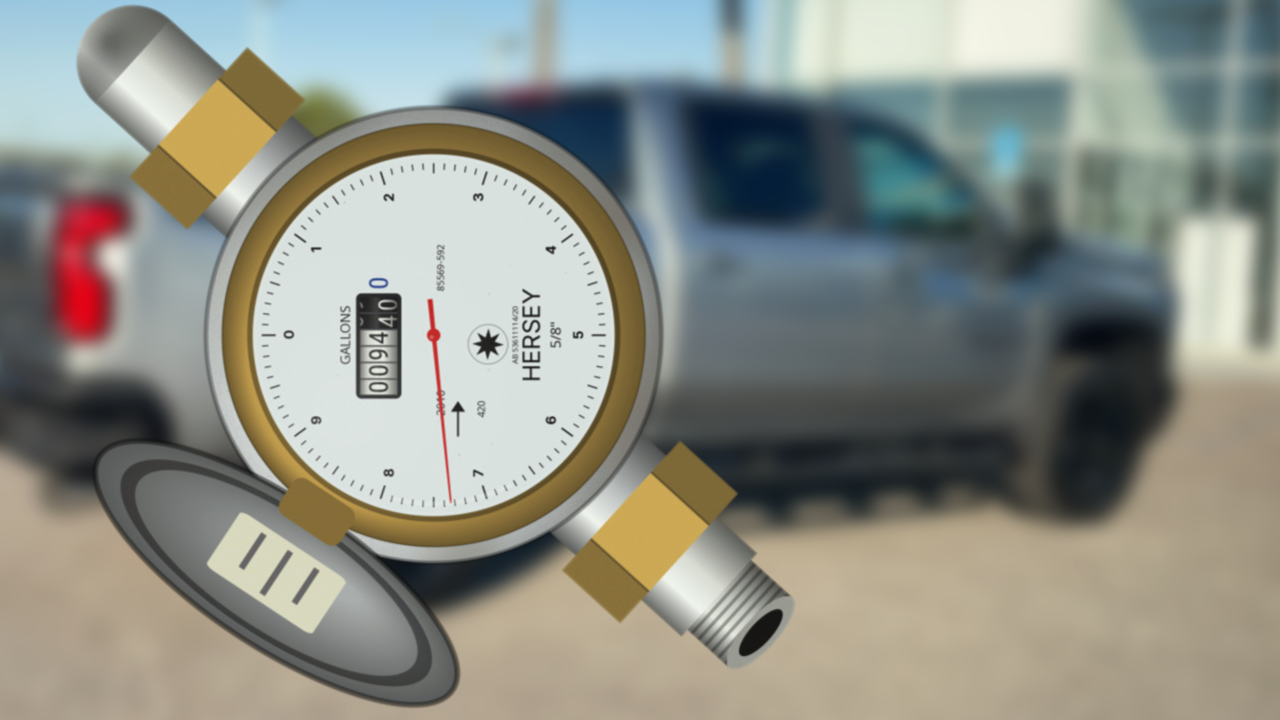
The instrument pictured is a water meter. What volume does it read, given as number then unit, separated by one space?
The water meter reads 94397.3 gal
